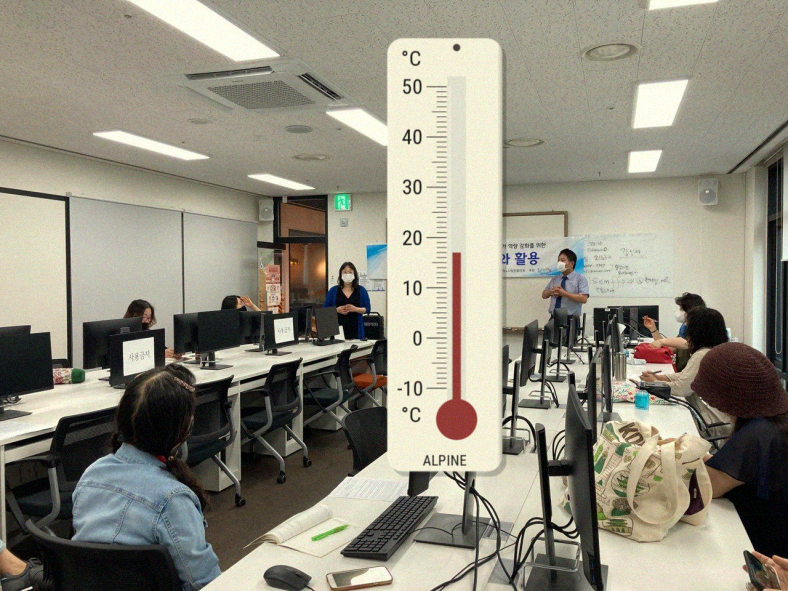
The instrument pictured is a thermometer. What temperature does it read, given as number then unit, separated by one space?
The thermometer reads 17 °C
